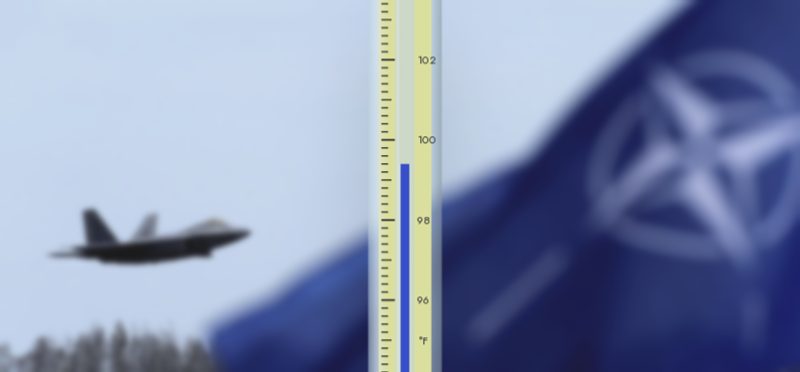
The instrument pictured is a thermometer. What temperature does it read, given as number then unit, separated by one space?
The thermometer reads 99.4 °F
